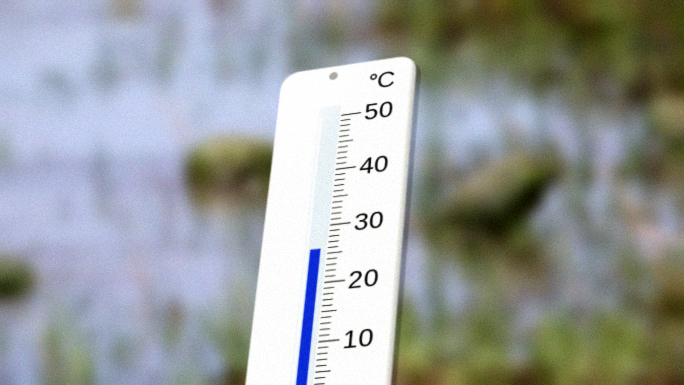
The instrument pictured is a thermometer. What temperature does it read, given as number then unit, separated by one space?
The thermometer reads 26 °C
